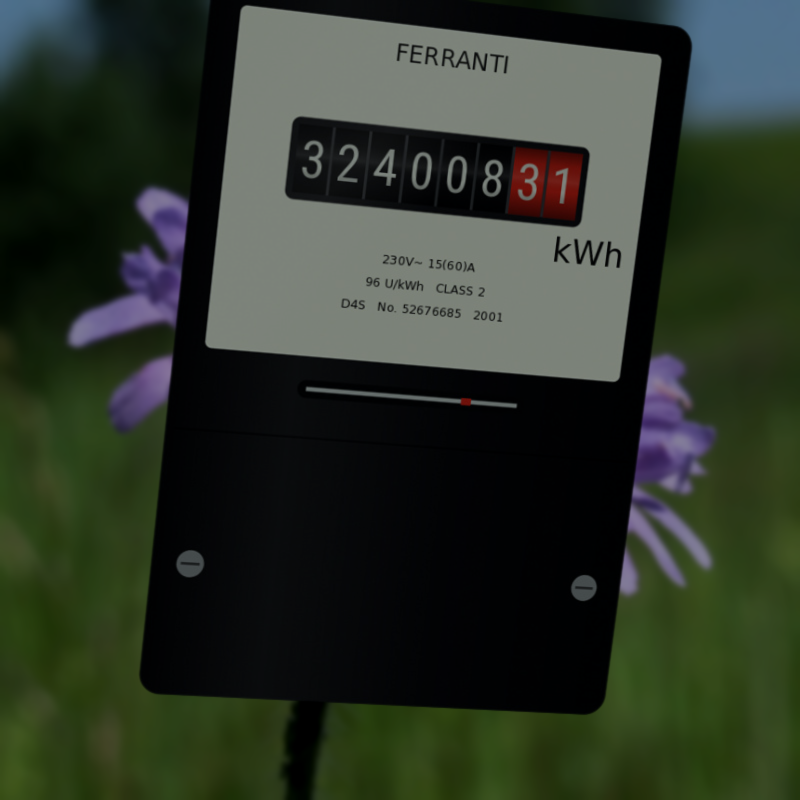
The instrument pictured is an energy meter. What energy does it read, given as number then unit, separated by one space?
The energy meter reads 324008.31 kWh
